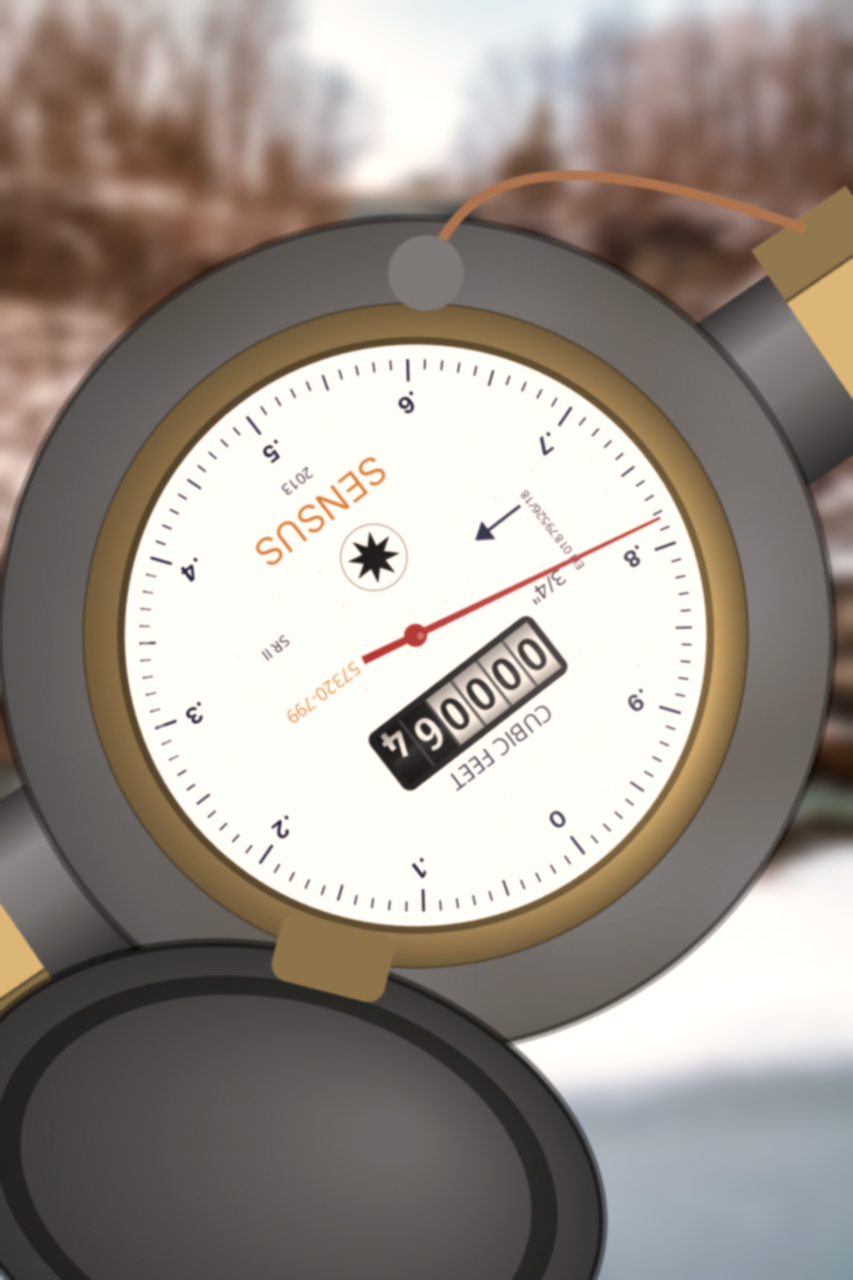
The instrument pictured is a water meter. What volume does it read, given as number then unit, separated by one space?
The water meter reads 63.78 ft³
